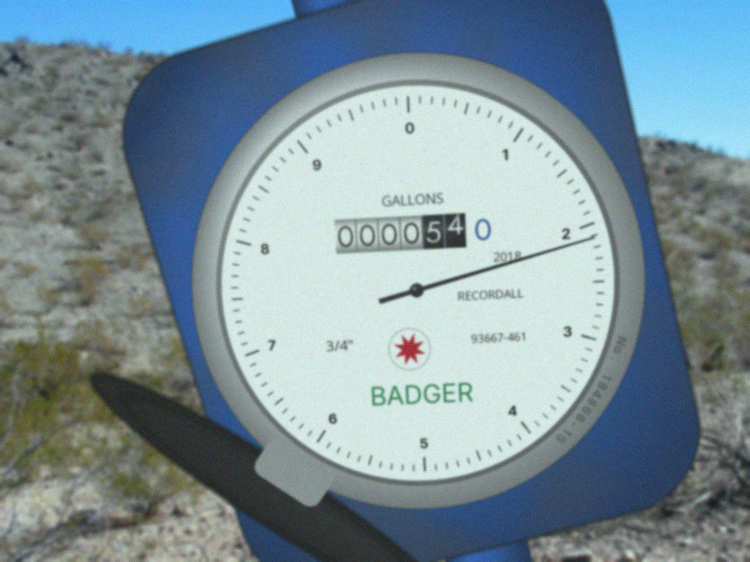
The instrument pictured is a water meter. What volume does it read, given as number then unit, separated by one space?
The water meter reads 542.1 gal
